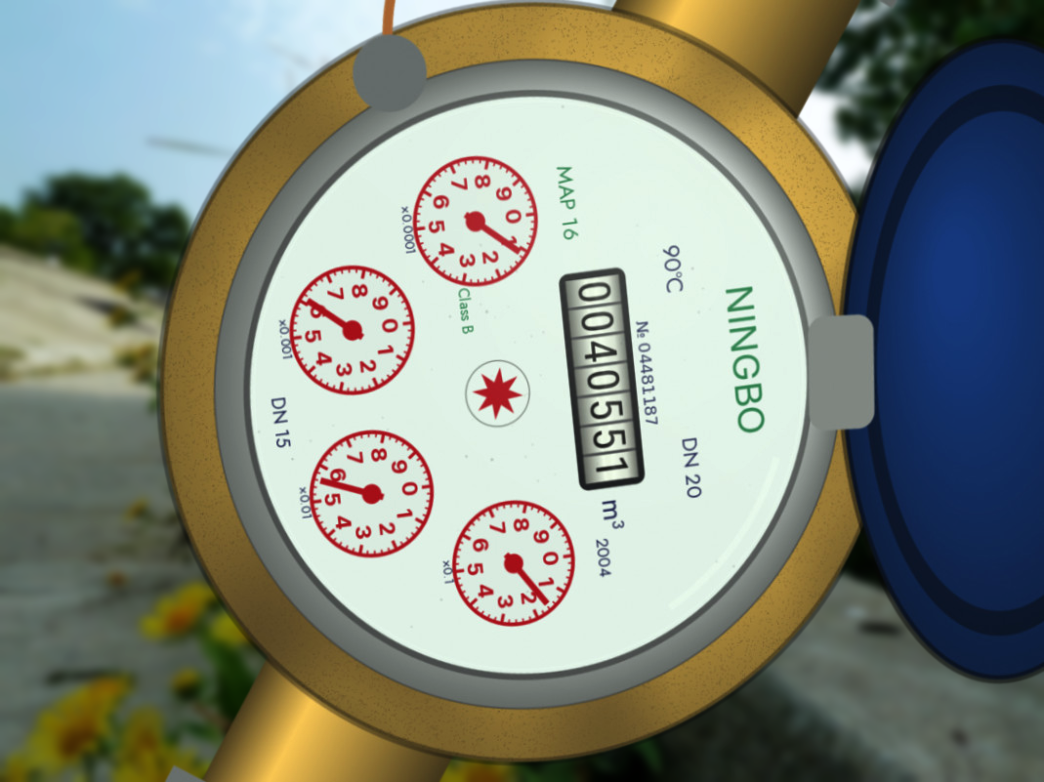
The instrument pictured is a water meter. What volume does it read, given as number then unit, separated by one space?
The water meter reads 40551.1561 m³
